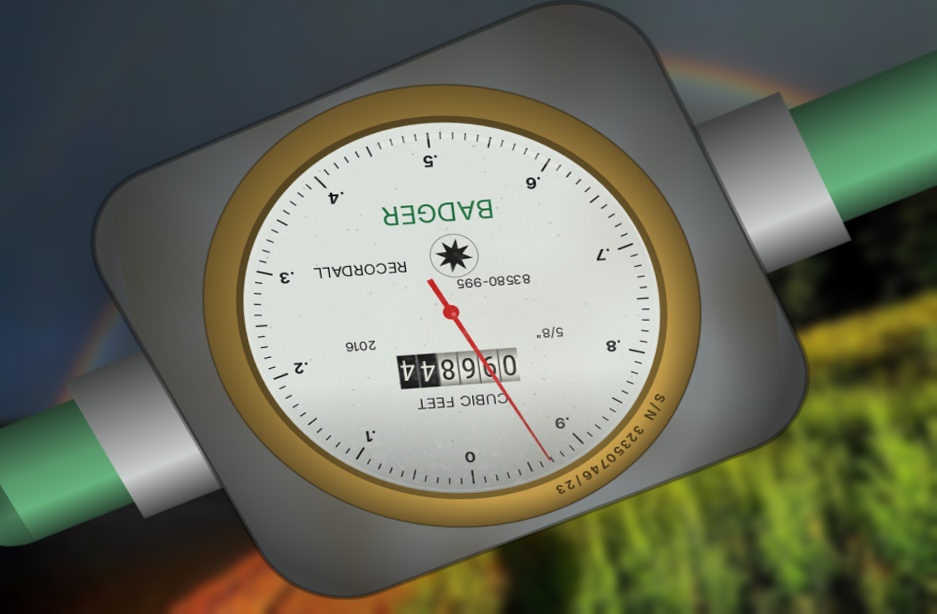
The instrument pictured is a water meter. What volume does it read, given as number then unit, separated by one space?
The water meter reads 96843.93 ft³
